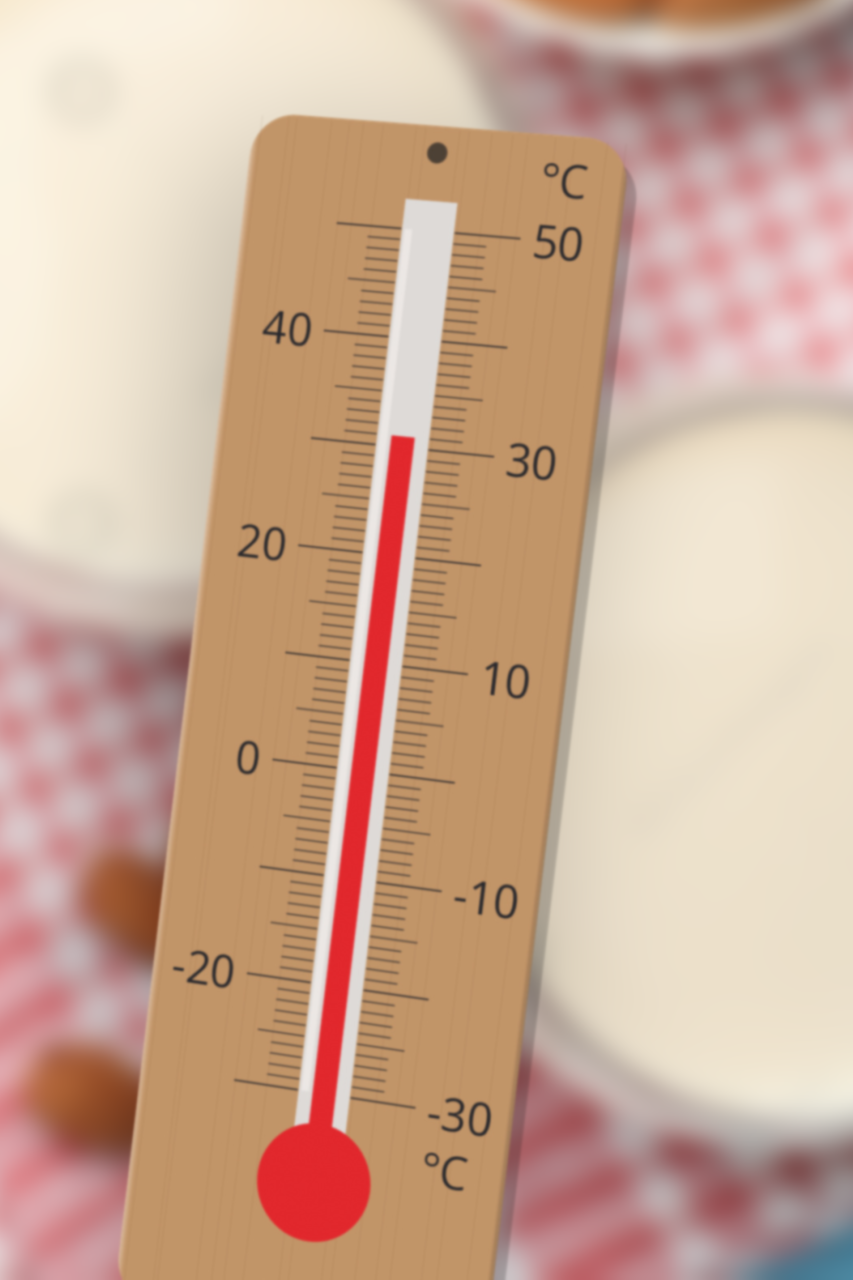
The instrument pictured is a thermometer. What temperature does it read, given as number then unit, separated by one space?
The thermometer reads 31 °C
